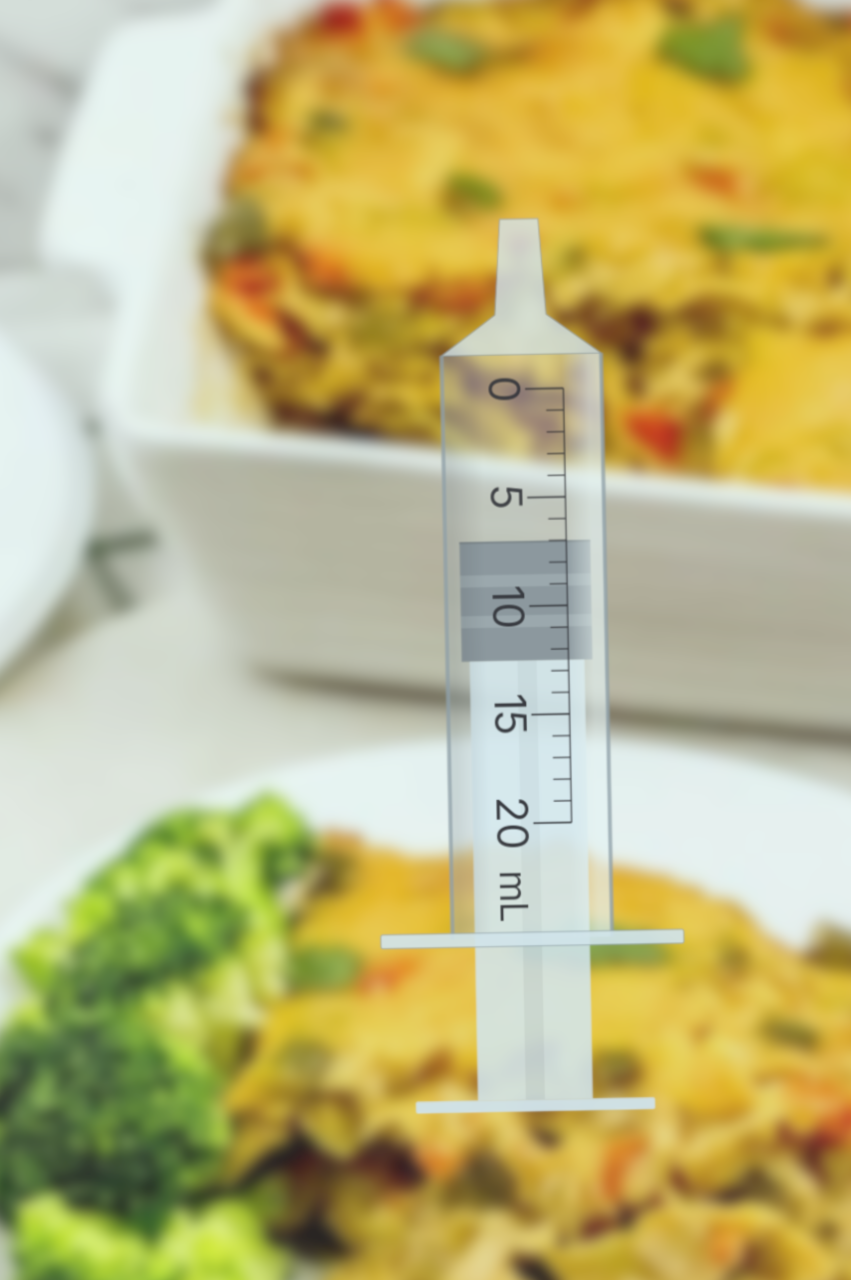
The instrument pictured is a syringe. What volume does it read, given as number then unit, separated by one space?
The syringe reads 7 mL
